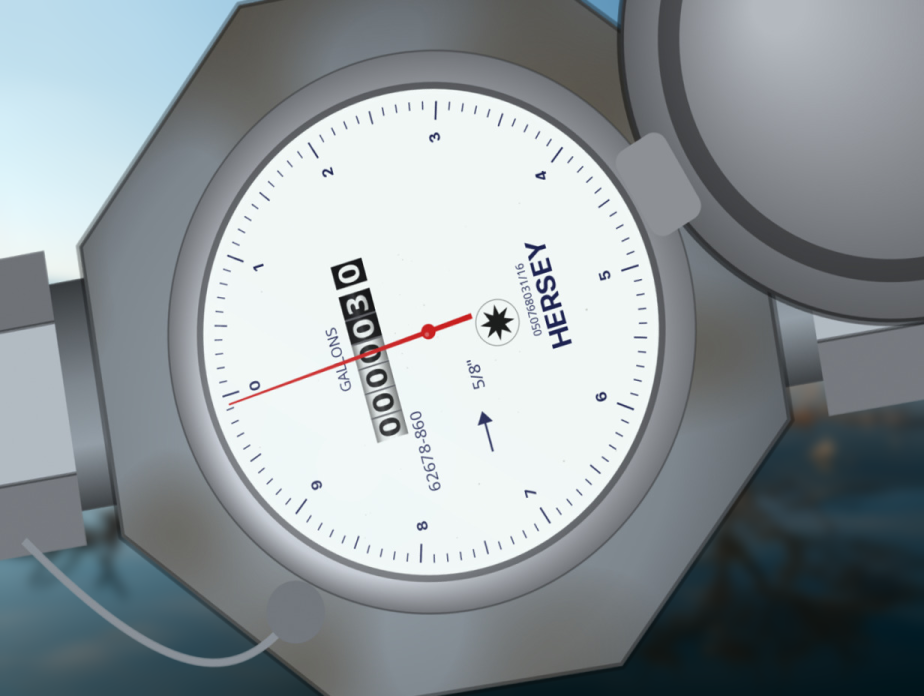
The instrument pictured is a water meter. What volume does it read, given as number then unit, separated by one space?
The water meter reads 29.9 gal
